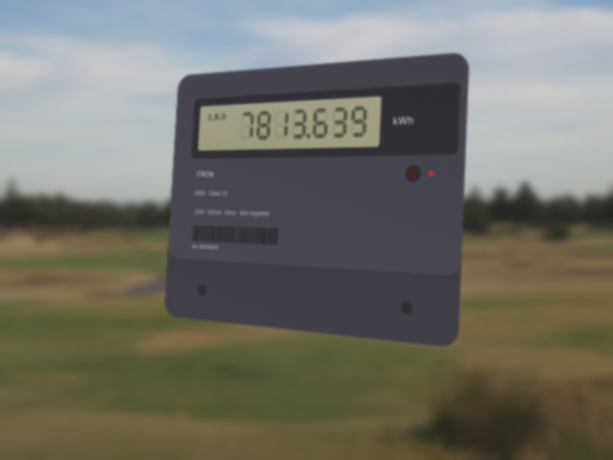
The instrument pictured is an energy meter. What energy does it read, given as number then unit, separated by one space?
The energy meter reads 7813.639 kWh
